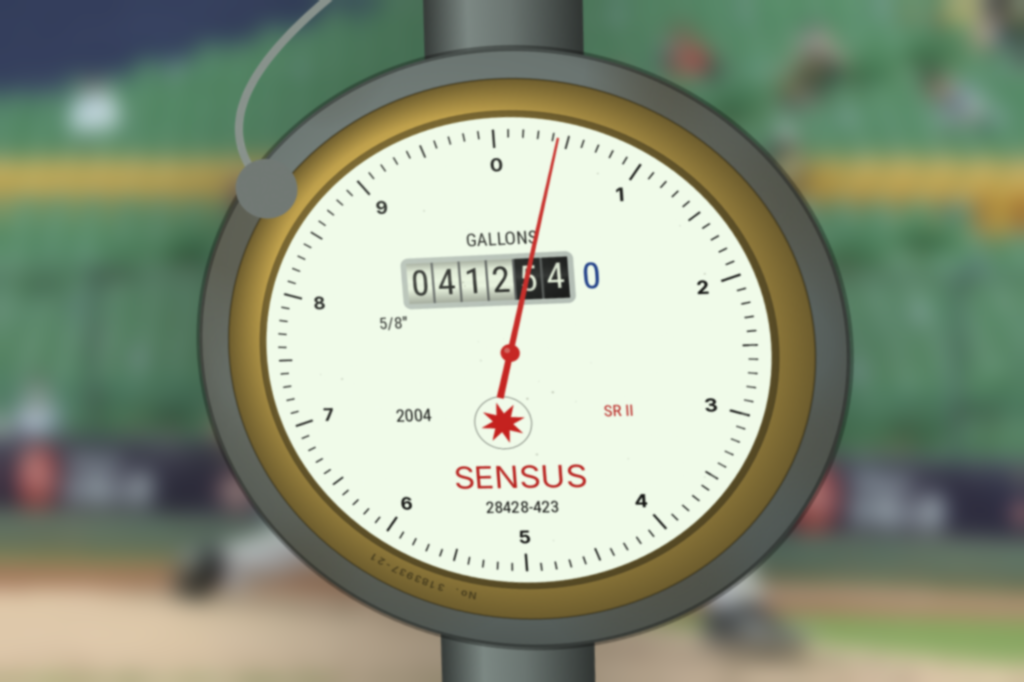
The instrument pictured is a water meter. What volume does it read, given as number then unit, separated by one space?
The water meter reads 412540.4 gal
